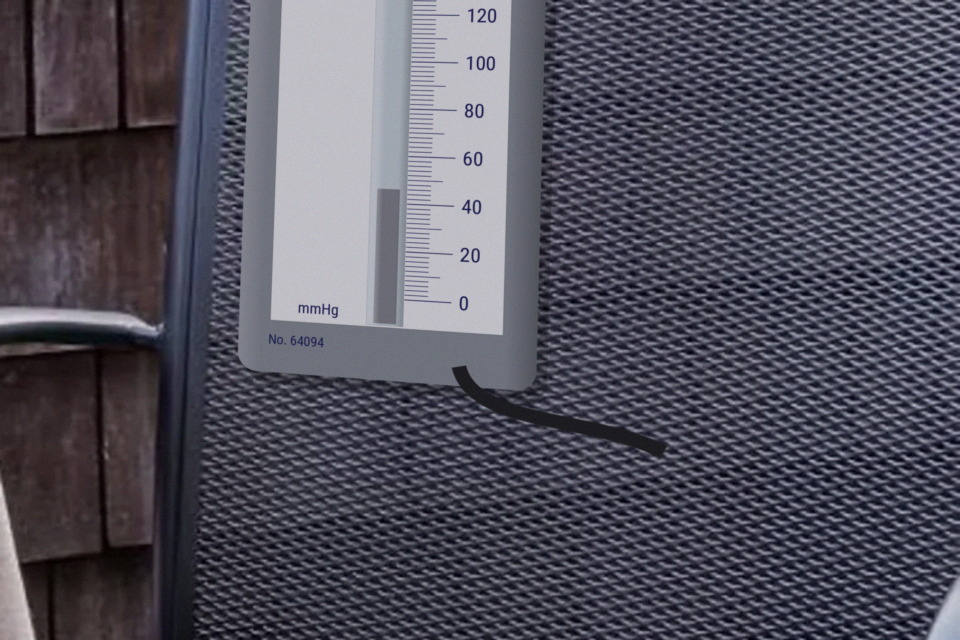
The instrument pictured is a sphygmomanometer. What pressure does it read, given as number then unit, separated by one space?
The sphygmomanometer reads 46 mmHg
